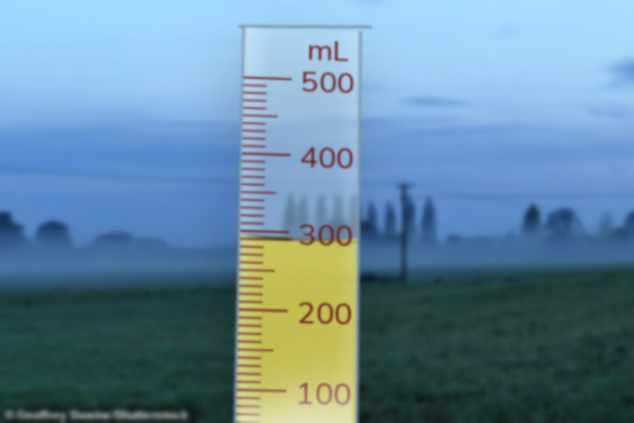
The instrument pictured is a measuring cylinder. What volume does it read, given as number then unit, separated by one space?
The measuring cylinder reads 290 mL
